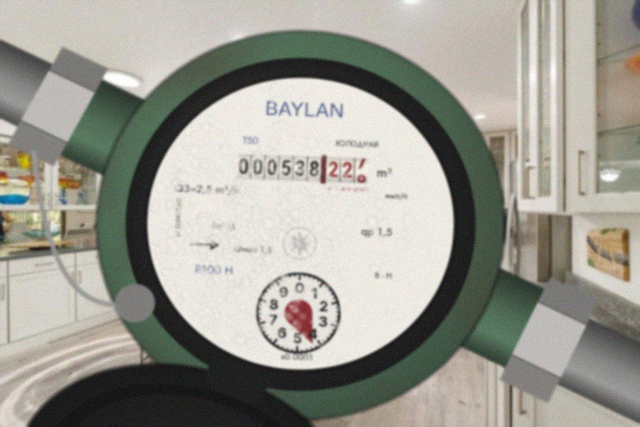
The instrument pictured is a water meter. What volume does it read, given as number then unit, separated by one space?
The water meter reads 538.2274 m³
